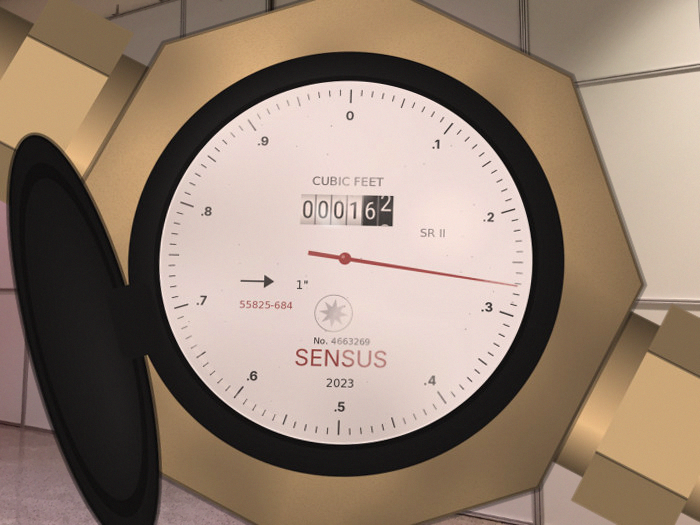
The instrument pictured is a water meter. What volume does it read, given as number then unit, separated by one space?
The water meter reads 162.27 ft³
